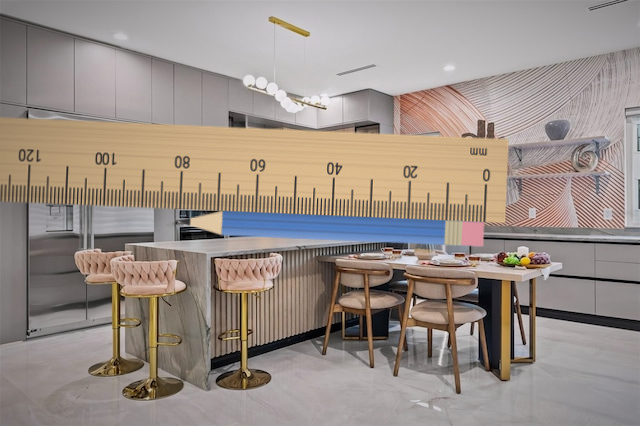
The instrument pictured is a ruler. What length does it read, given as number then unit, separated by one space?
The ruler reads 80 mm
